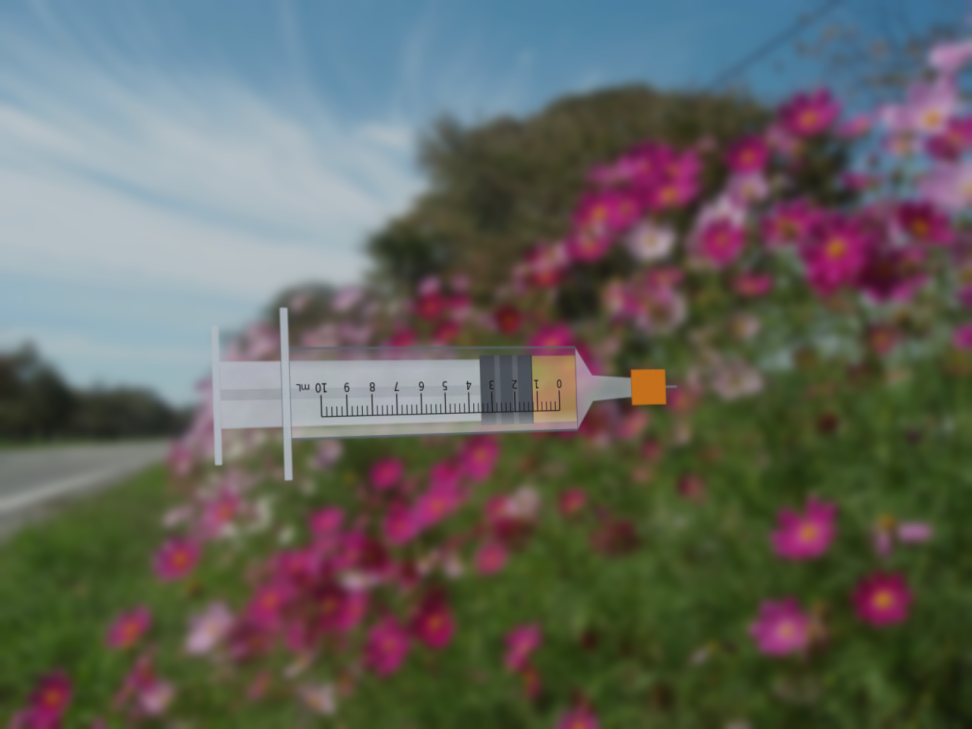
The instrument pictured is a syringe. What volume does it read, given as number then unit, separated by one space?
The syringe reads 1.2 mL
